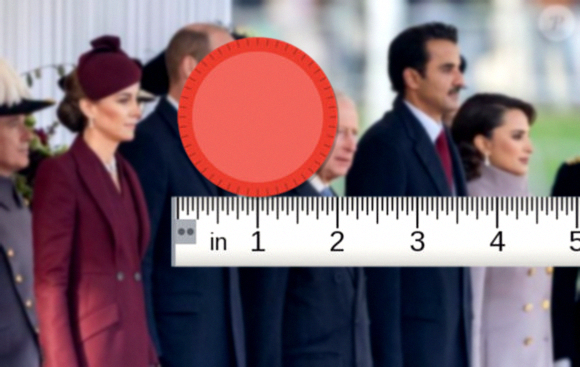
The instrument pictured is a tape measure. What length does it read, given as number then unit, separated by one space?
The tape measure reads 2 in
